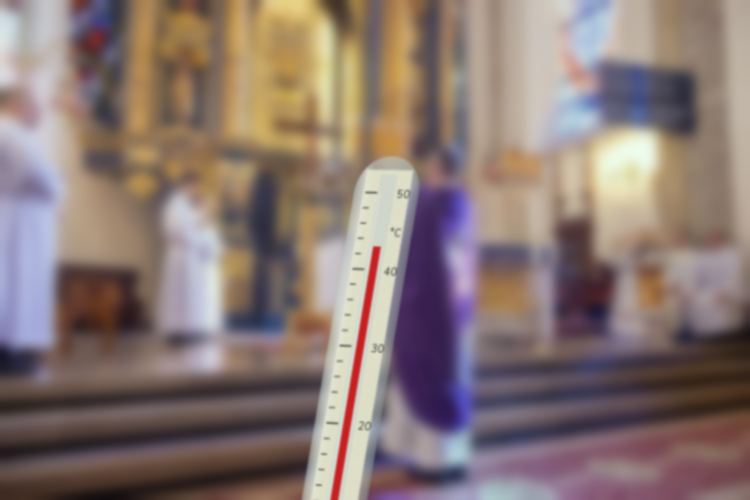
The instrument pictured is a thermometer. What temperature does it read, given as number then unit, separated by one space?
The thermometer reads 43 °C
